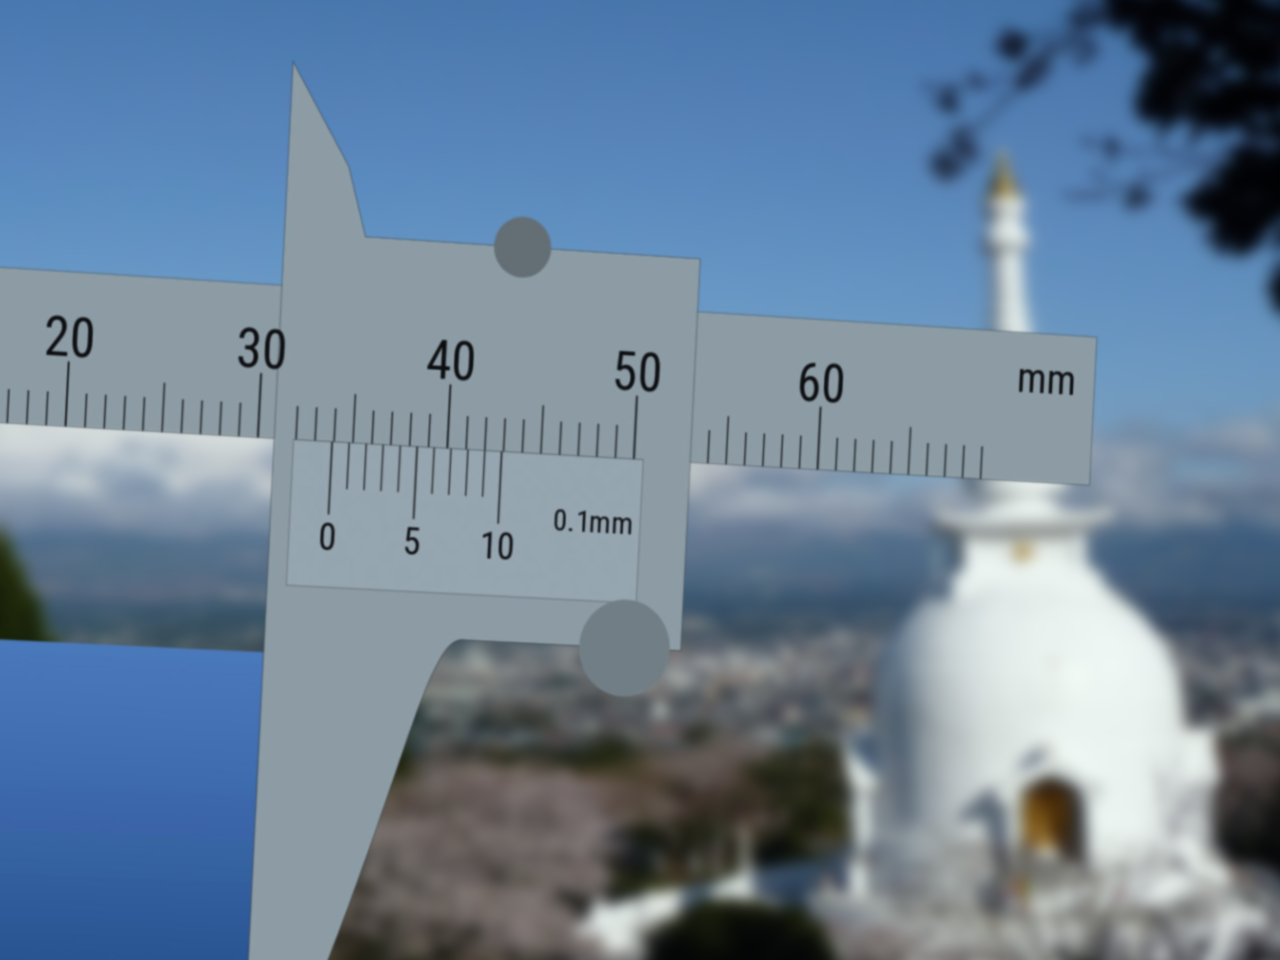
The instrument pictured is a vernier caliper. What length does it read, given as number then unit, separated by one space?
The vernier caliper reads 33.9 mm
